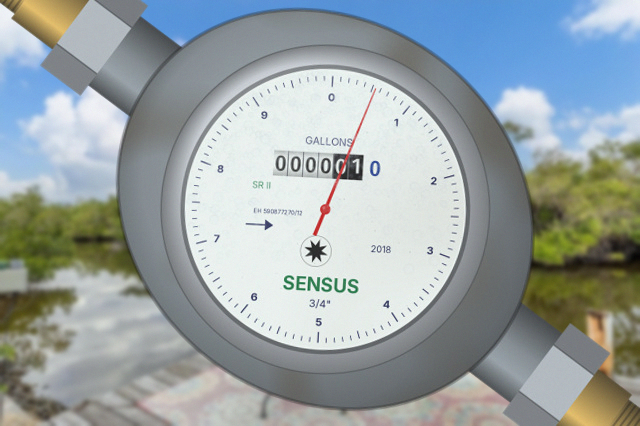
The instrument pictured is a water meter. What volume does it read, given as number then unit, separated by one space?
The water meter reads 10.5 gal
